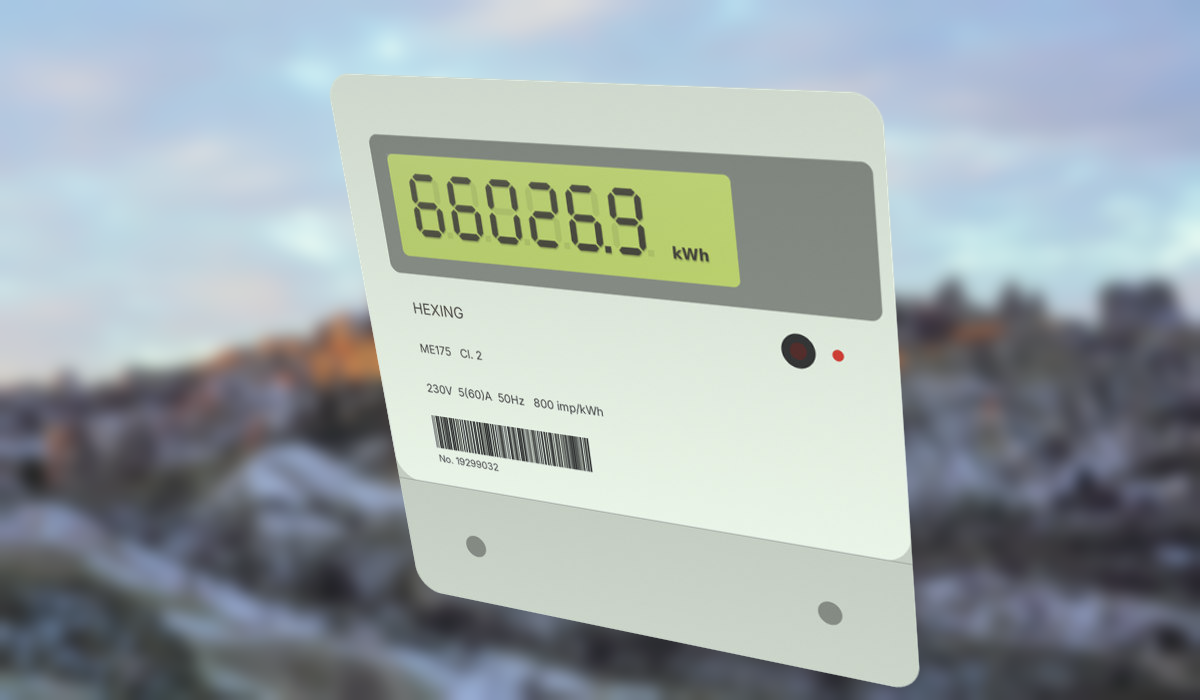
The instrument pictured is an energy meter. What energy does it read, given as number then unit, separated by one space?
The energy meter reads 66026.9 kWh
